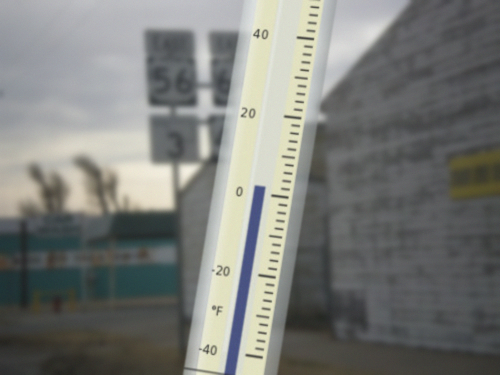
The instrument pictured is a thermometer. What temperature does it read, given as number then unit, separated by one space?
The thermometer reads 2 °F
